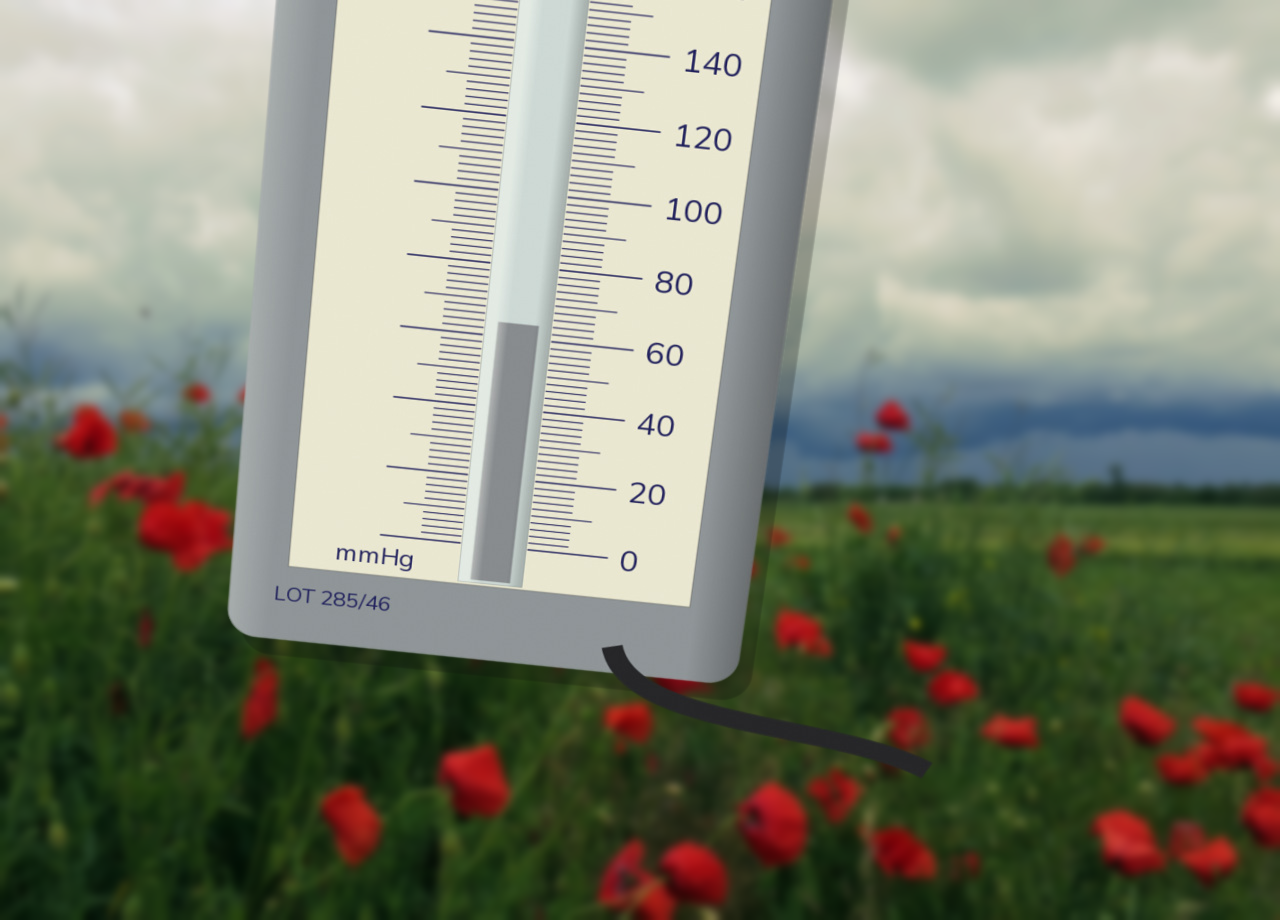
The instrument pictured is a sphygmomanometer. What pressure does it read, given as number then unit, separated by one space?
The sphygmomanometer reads 64 mmHg
